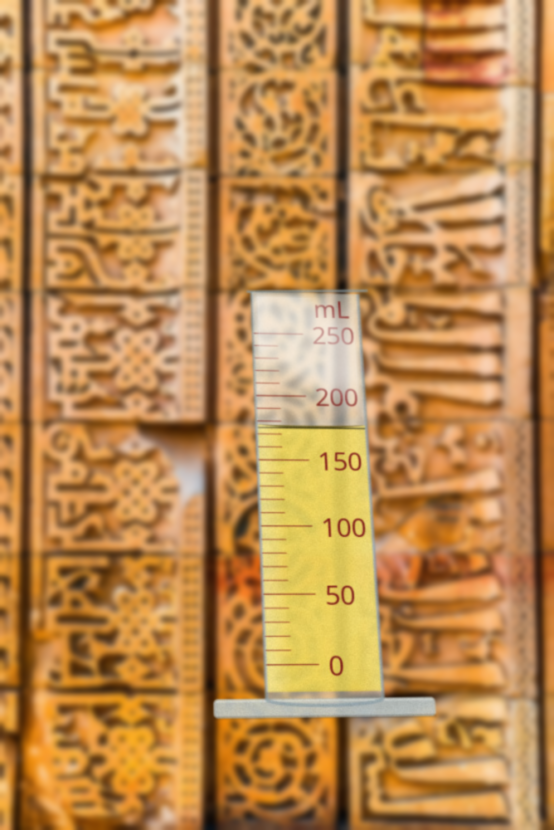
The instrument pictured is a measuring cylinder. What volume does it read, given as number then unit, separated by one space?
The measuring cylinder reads 175 mL
